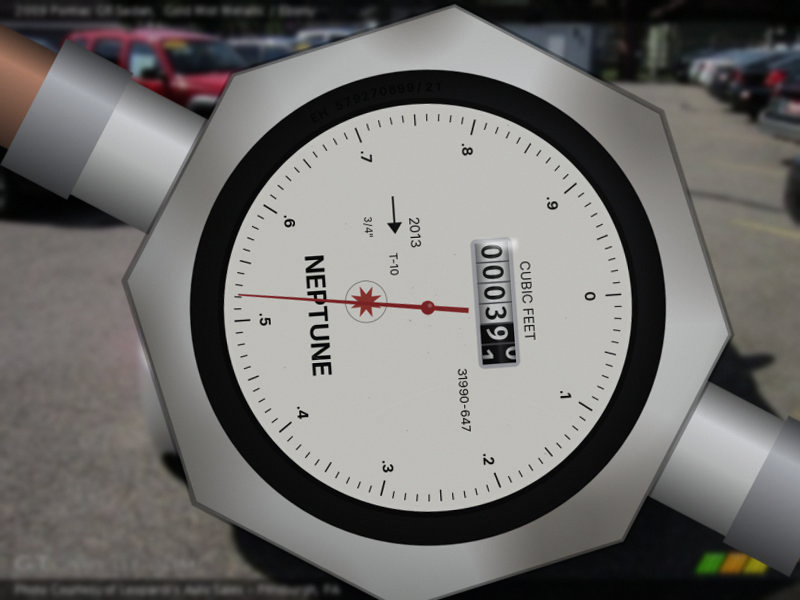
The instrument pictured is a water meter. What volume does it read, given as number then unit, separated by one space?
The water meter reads 390.52 ft³
